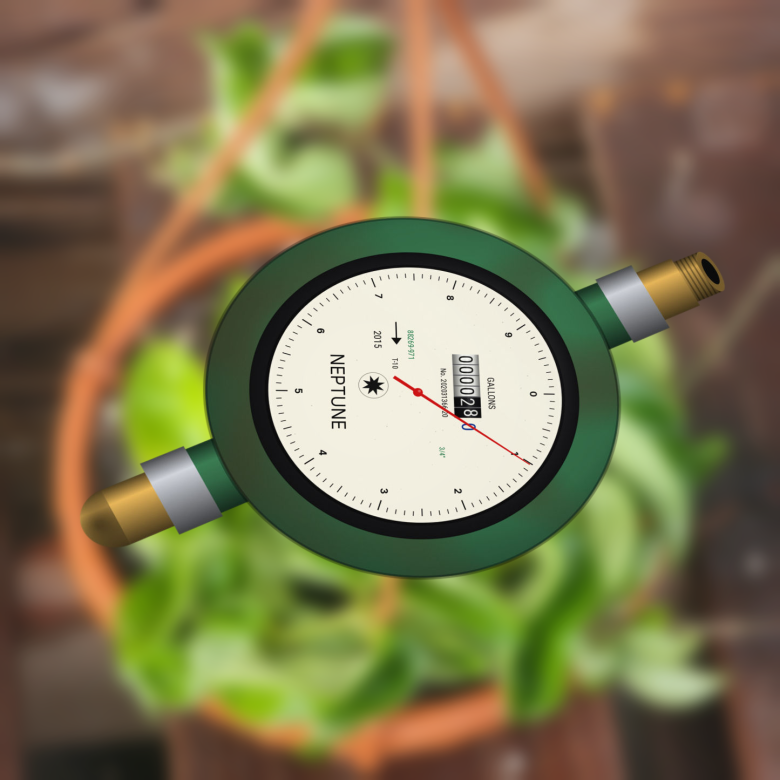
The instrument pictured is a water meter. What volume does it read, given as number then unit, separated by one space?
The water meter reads 281.0 gal
